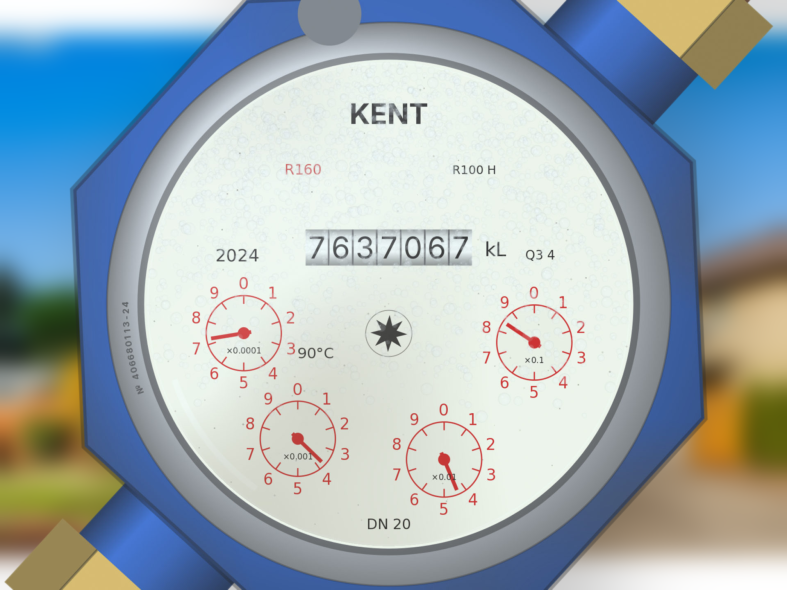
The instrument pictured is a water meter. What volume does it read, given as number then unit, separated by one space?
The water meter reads 7637067.8437 kL
